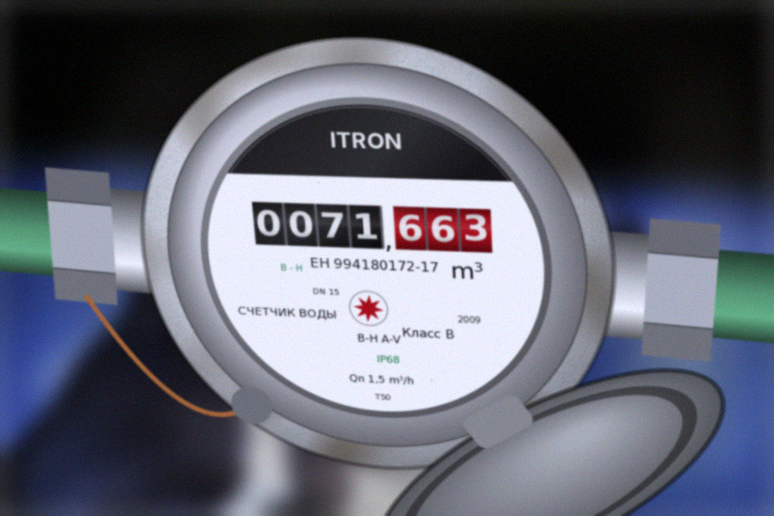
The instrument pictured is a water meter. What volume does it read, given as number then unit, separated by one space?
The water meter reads 71.663 m³
